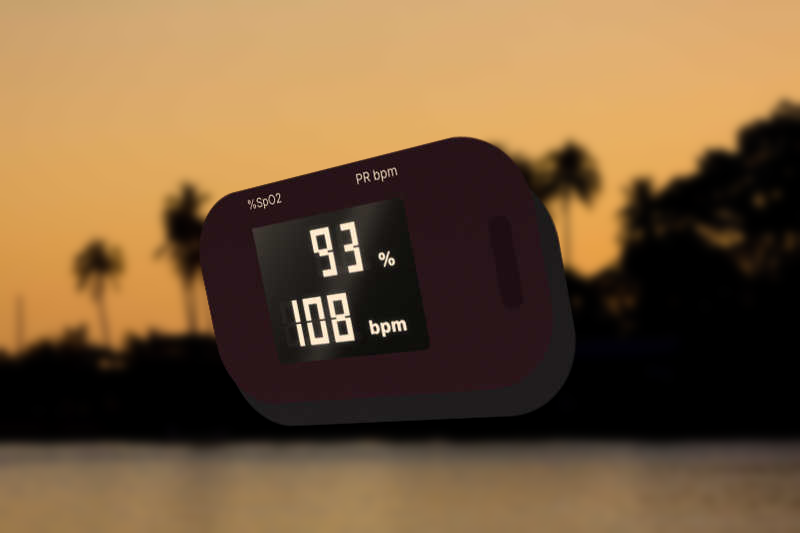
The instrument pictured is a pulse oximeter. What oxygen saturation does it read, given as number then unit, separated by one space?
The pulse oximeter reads 93 %
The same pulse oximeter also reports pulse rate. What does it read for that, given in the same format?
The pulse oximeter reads 108 bpm
